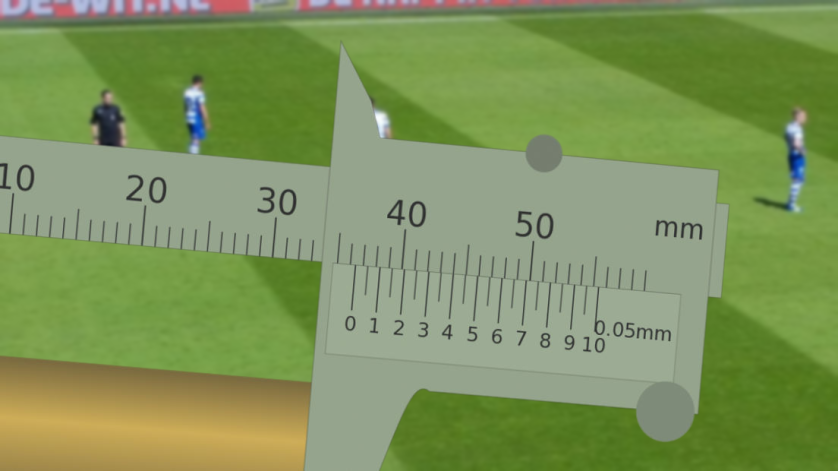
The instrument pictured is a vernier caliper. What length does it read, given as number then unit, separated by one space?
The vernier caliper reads 36.4 mm
